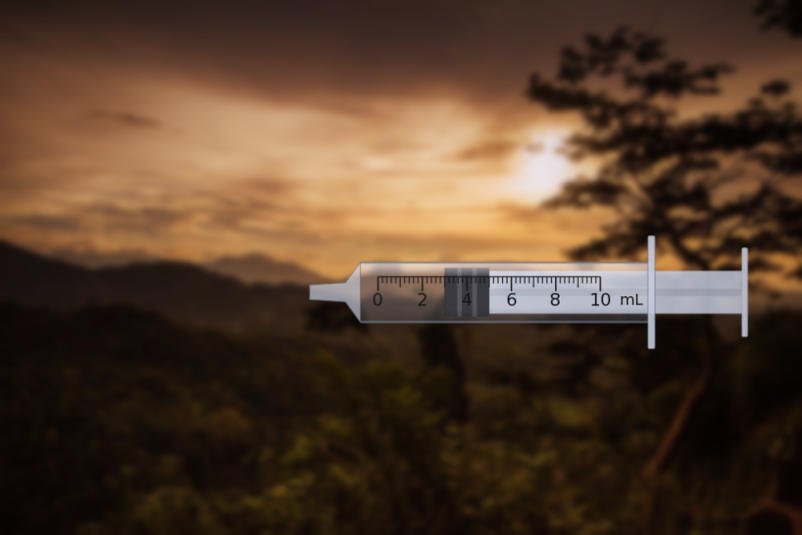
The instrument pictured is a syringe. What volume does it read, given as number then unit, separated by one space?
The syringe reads 3 mL
